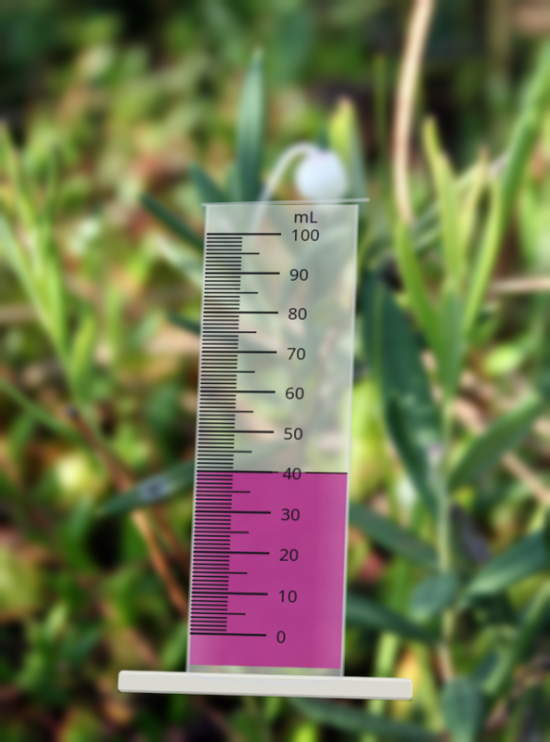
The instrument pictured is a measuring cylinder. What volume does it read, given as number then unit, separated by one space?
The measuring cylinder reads 40 mL
